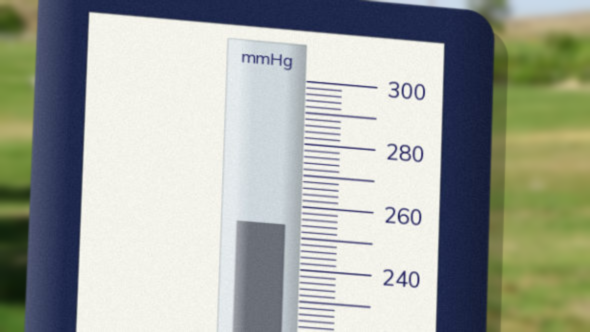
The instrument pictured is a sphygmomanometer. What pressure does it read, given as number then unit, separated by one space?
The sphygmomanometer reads 254 mmHg
